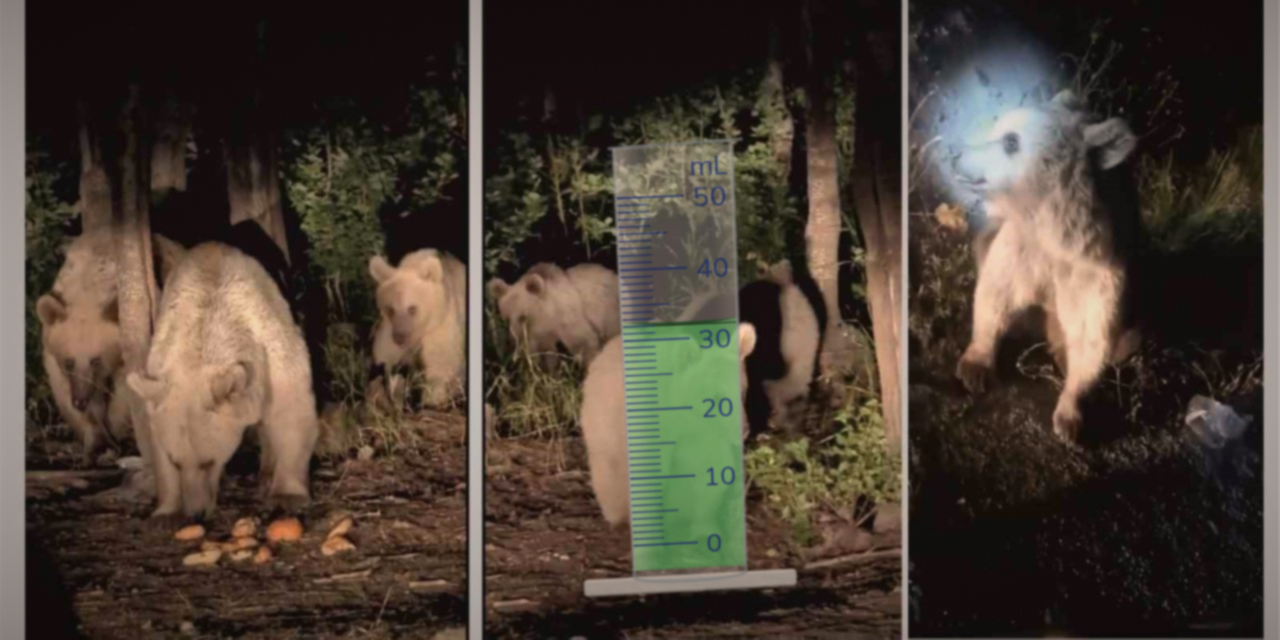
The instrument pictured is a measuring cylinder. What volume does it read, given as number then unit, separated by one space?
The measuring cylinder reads 32 mL
